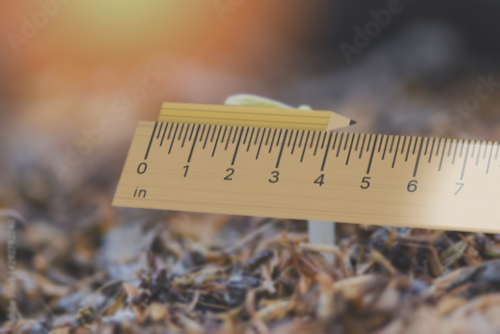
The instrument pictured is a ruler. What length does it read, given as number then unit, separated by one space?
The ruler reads 4.5 in
